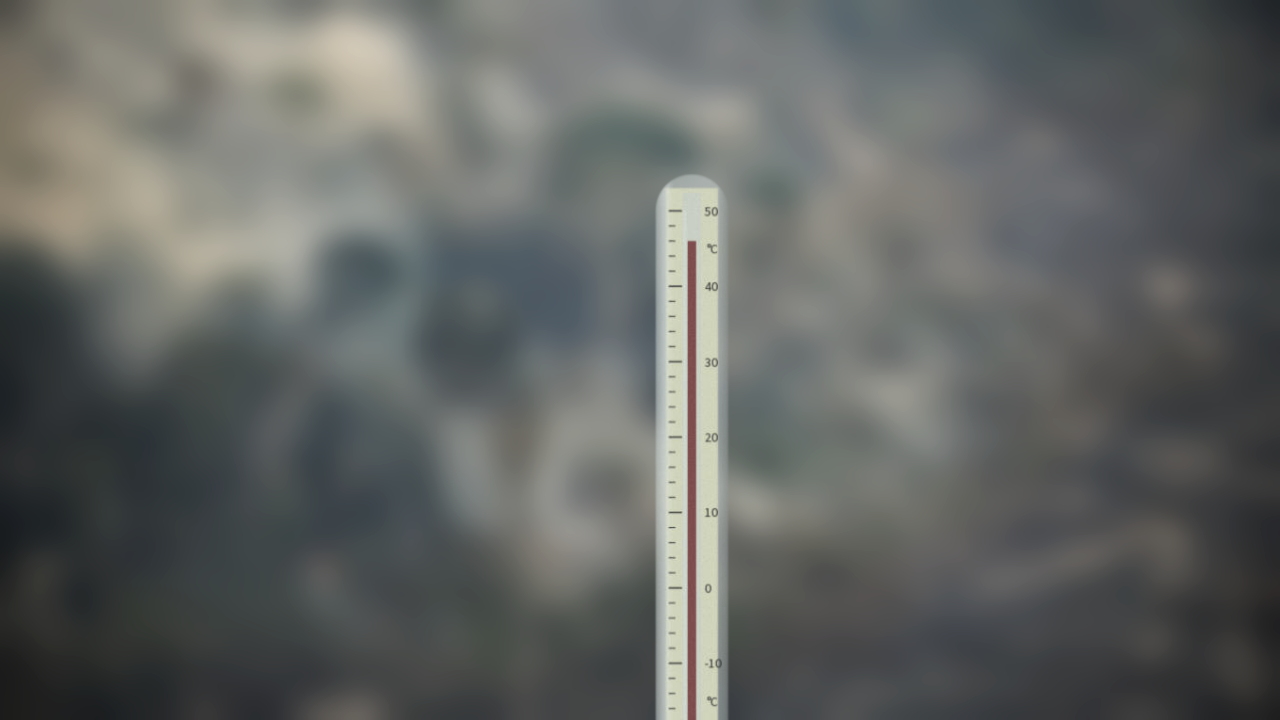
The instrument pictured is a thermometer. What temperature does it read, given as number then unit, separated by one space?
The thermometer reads 46 °C
